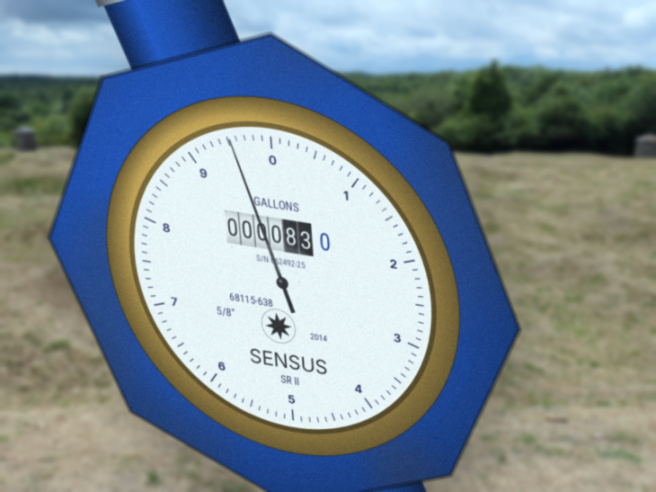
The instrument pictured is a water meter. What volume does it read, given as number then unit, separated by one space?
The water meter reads 829.5 gal
